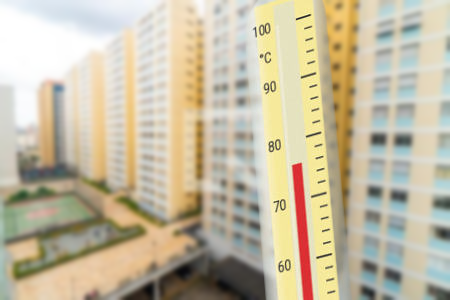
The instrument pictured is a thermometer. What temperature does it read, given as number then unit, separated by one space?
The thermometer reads 76 °C
